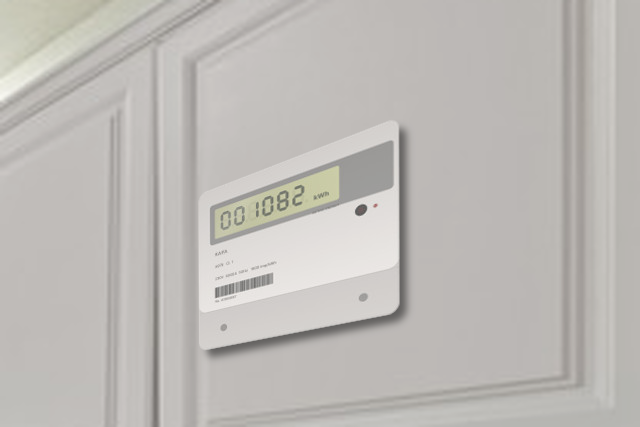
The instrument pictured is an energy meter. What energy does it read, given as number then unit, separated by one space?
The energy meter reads 1082 kWh
